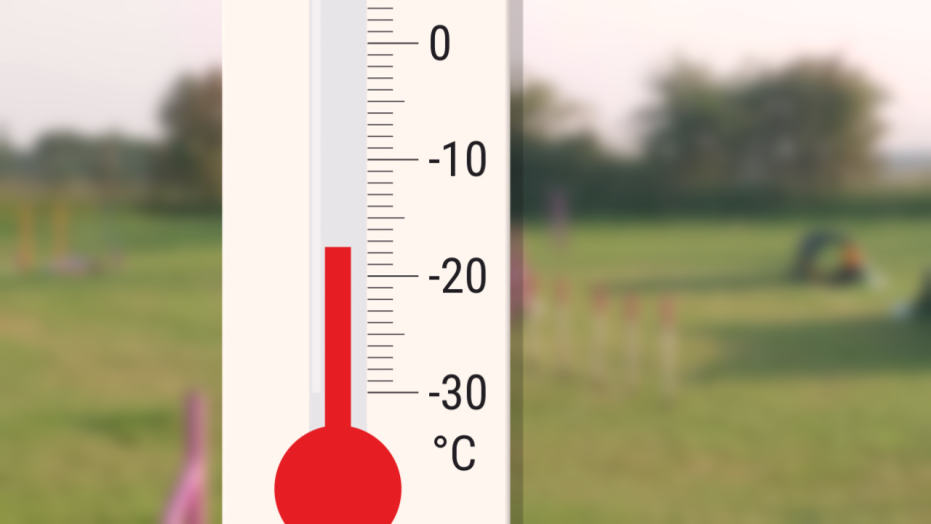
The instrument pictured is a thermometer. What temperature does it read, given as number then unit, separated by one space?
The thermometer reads -17.5 °C
